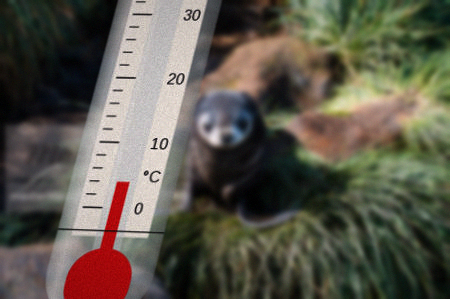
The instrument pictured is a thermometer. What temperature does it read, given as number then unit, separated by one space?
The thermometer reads 4 °C
